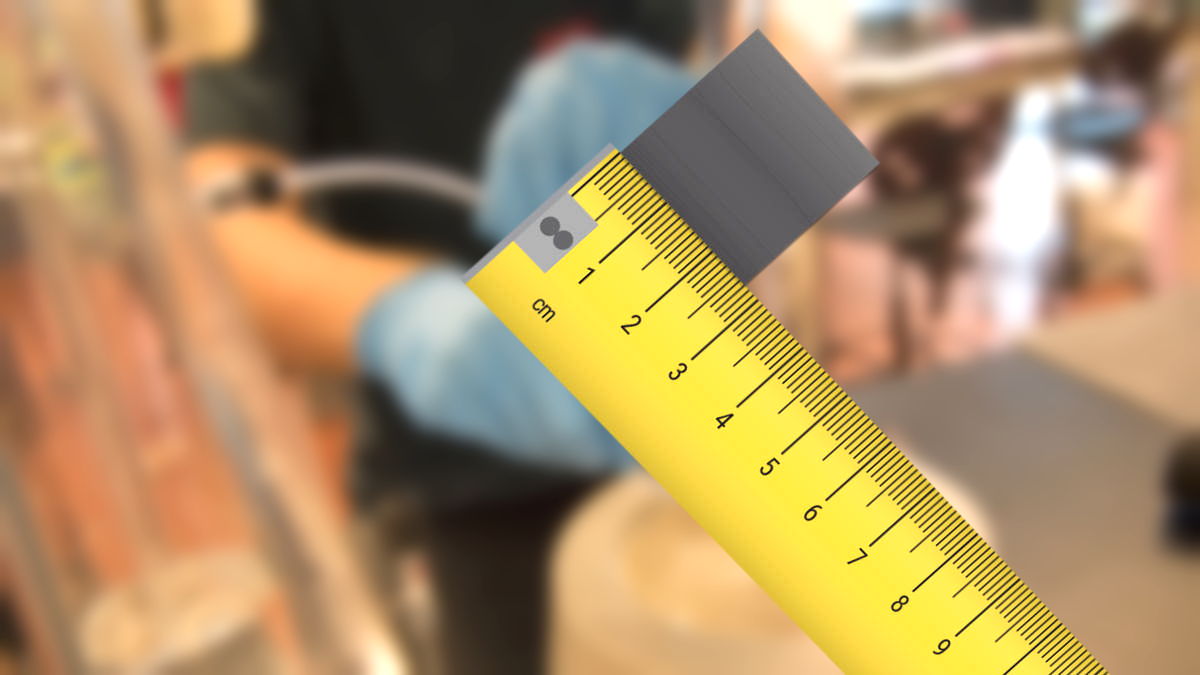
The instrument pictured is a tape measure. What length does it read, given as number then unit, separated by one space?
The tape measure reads 2.7 cm
